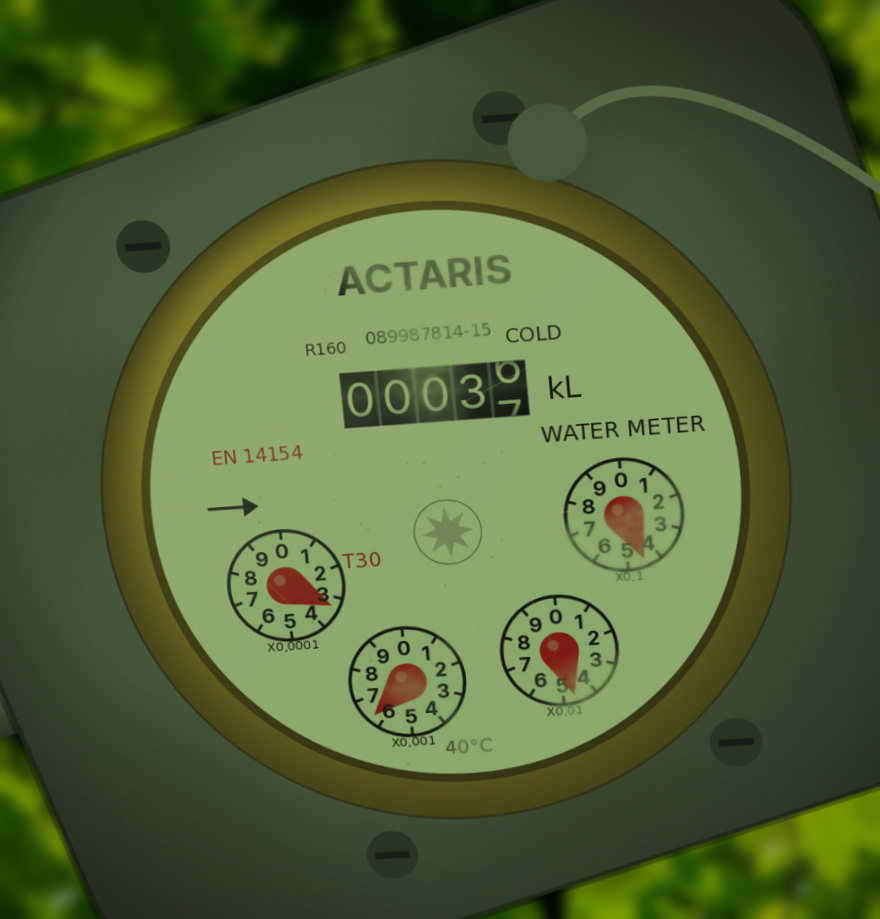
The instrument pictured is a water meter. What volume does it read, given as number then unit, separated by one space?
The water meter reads 36.4463 kL
